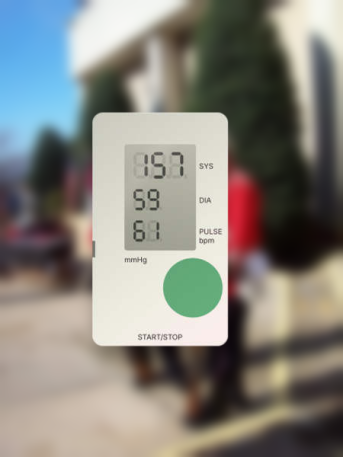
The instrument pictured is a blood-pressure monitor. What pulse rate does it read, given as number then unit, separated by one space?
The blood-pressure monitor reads 61 bpm
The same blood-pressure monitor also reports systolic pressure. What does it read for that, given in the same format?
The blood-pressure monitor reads 157 mmHg
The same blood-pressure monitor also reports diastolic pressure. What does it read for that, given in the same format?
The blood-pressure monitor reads 59 mmHg
